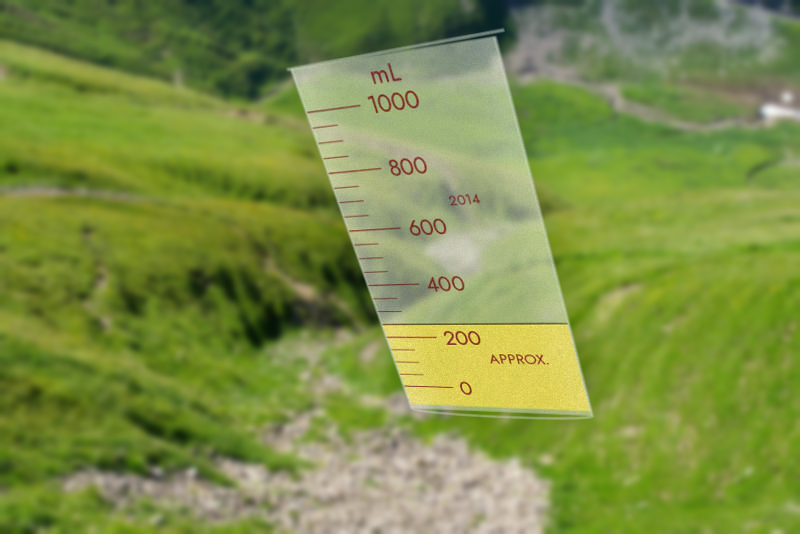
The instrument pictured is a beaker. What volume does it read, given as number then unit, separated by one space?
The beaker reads 250 mL
